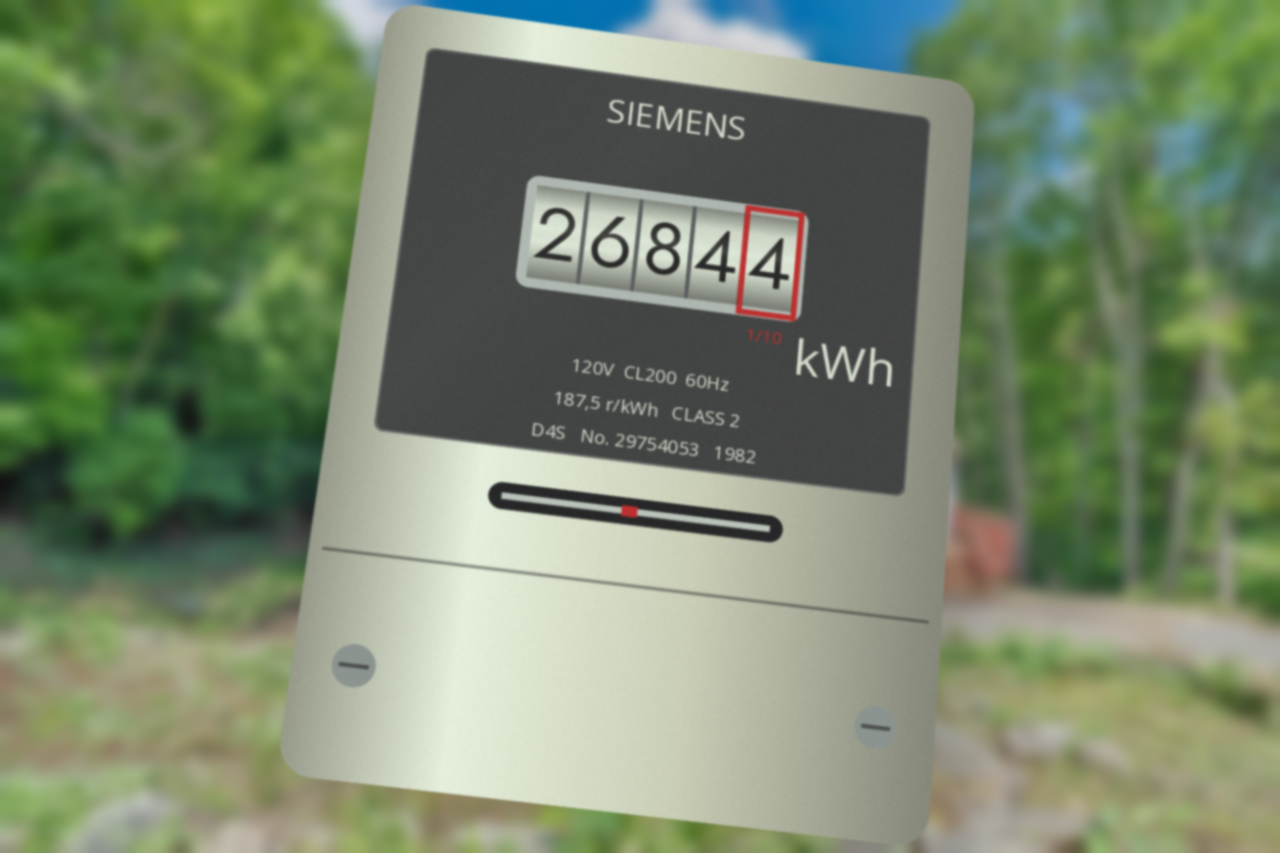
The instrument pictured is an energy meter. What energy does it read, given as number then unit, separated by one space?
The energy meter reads 2684.4 kWh
